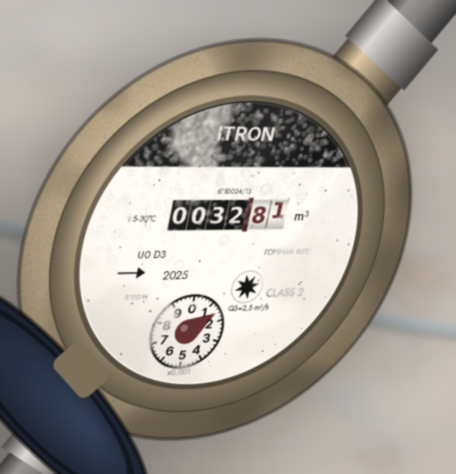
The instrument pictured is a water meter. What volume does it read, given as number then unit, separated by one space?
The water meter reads 32.811 m³
